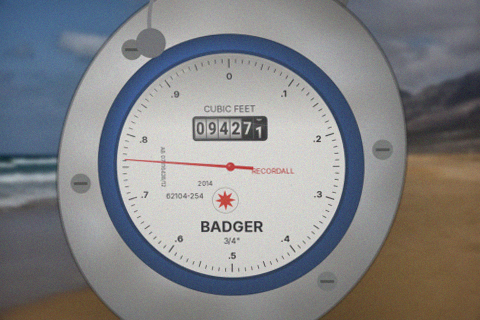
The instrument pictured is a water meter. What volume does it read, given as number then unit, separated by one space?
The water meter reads 94270.76 ft³
